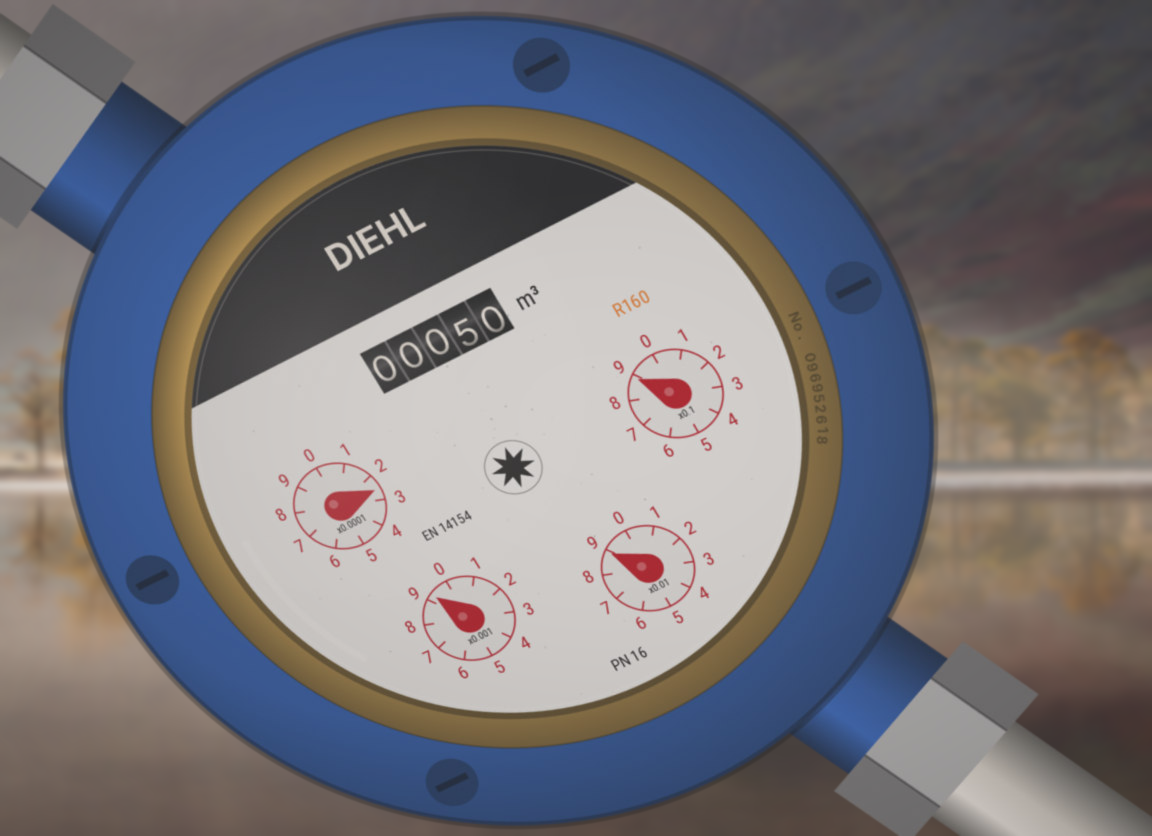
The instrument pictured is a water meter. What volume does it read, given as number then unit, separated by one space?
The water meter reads 49.8892 m³
